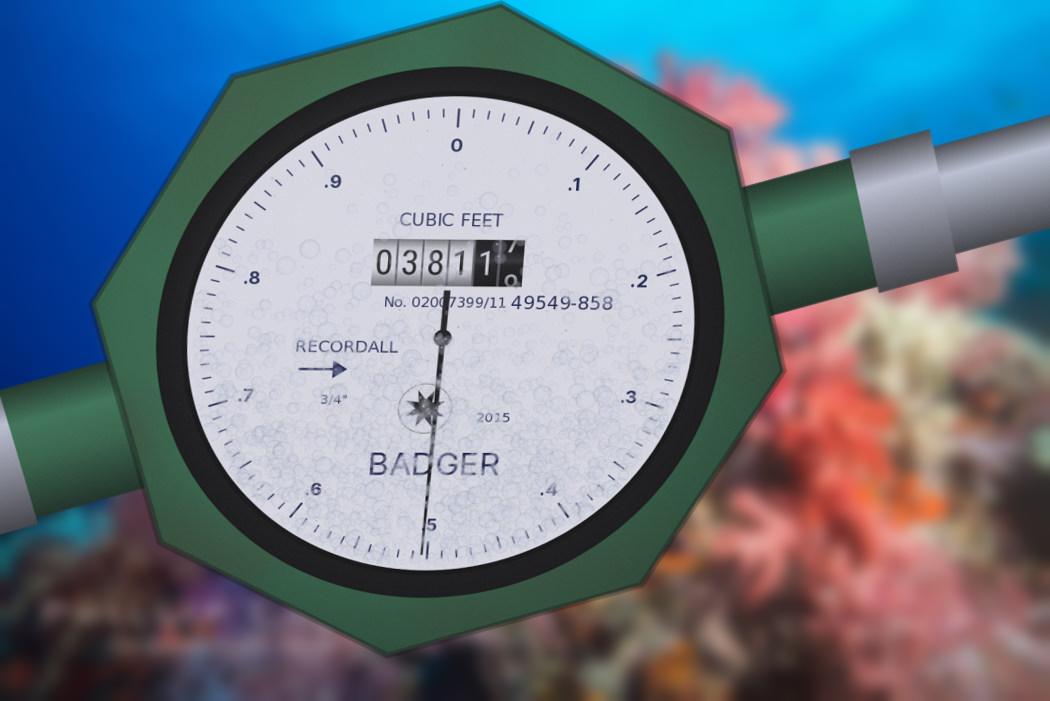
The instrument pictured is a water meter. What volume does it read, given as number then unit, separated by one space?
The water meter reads 38117.50 ft³
